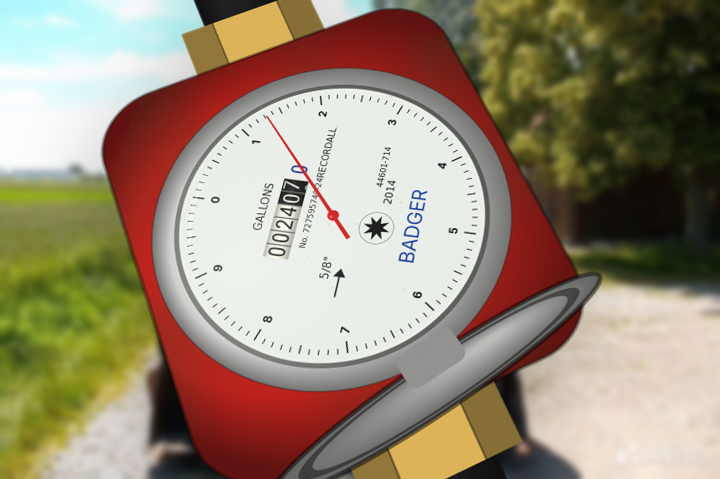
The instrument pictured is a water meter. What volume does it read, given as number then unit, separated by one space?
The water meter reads 24071.3 gal
